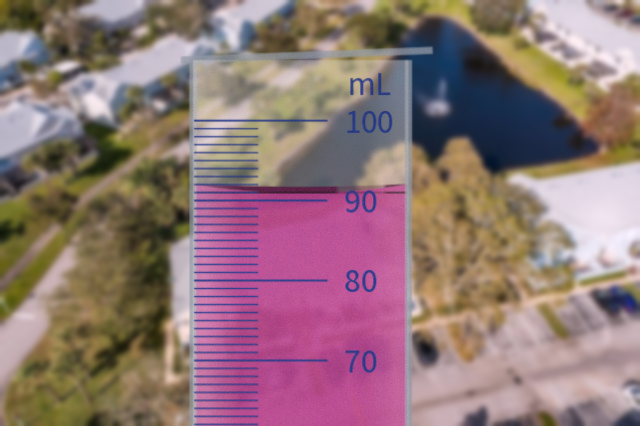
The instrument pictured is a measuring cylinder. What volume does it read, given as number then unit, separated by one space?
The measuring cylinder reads 91 mL
